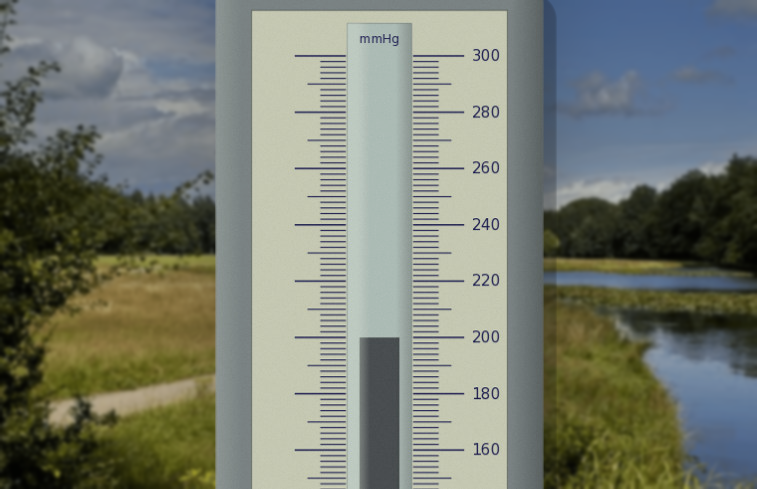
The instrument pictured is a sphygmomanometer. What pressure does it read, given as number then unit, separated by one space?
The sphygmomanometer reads 200 mmHg
